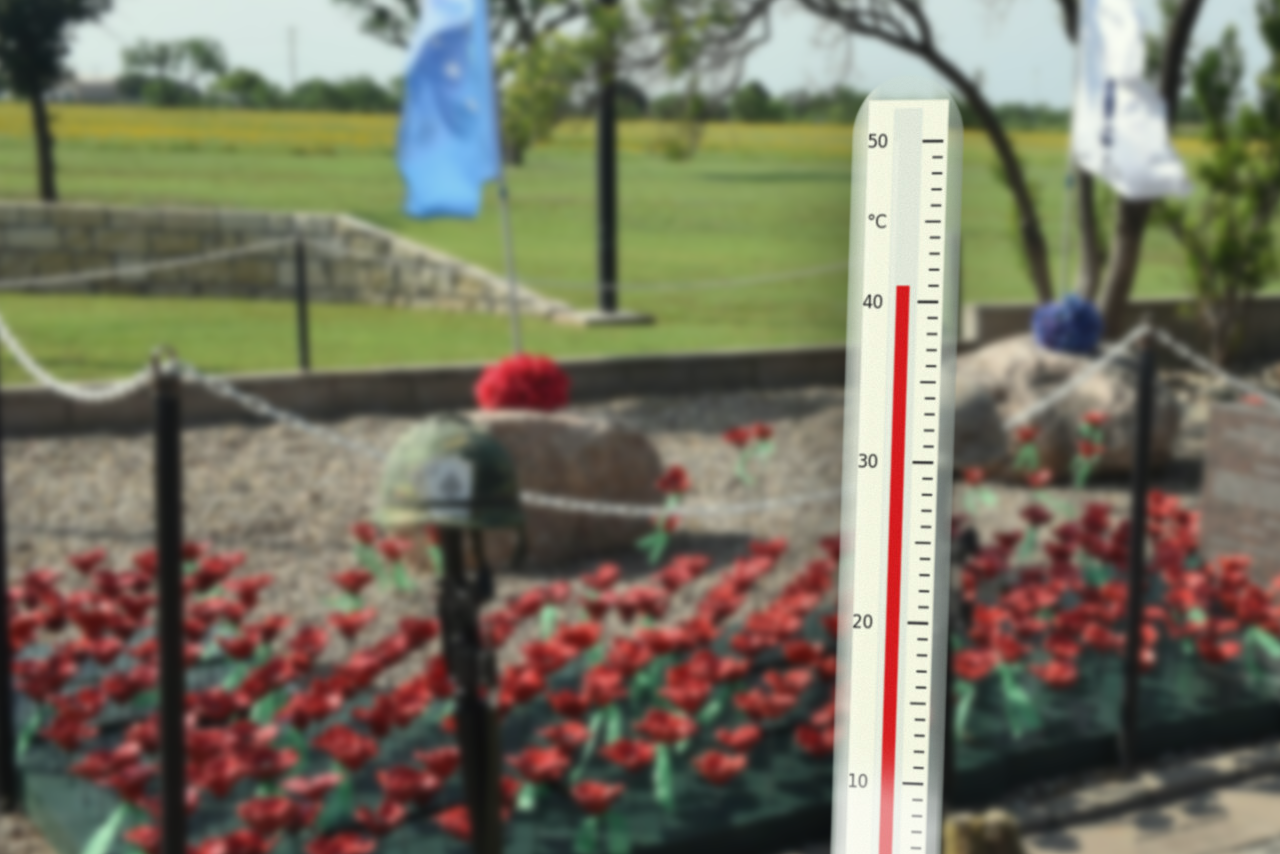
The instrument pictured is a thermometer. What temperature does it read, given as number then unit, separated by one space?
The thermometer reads 41 °C
